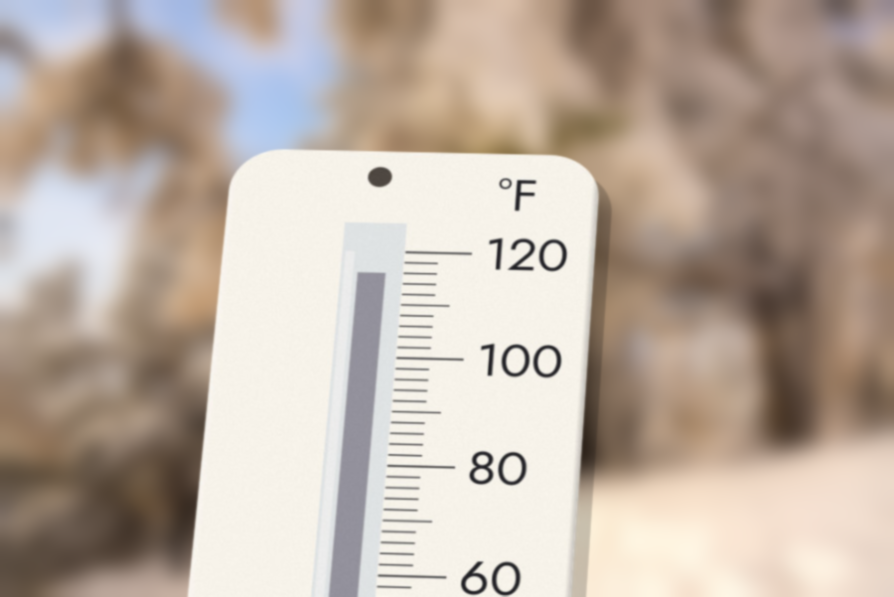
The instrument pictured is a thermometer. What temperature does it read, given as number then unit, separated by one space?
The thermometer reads 116 °F
